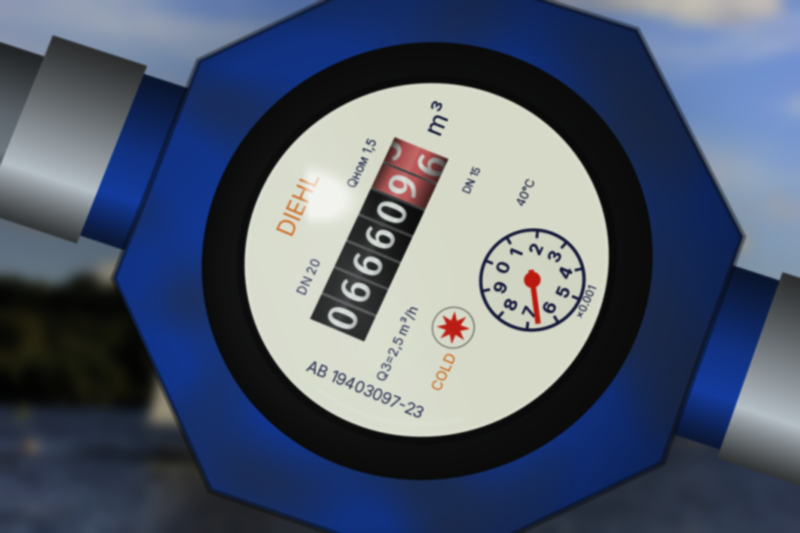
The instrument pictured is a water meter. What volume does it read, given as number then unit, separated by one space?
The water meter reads 6660.956 m³
